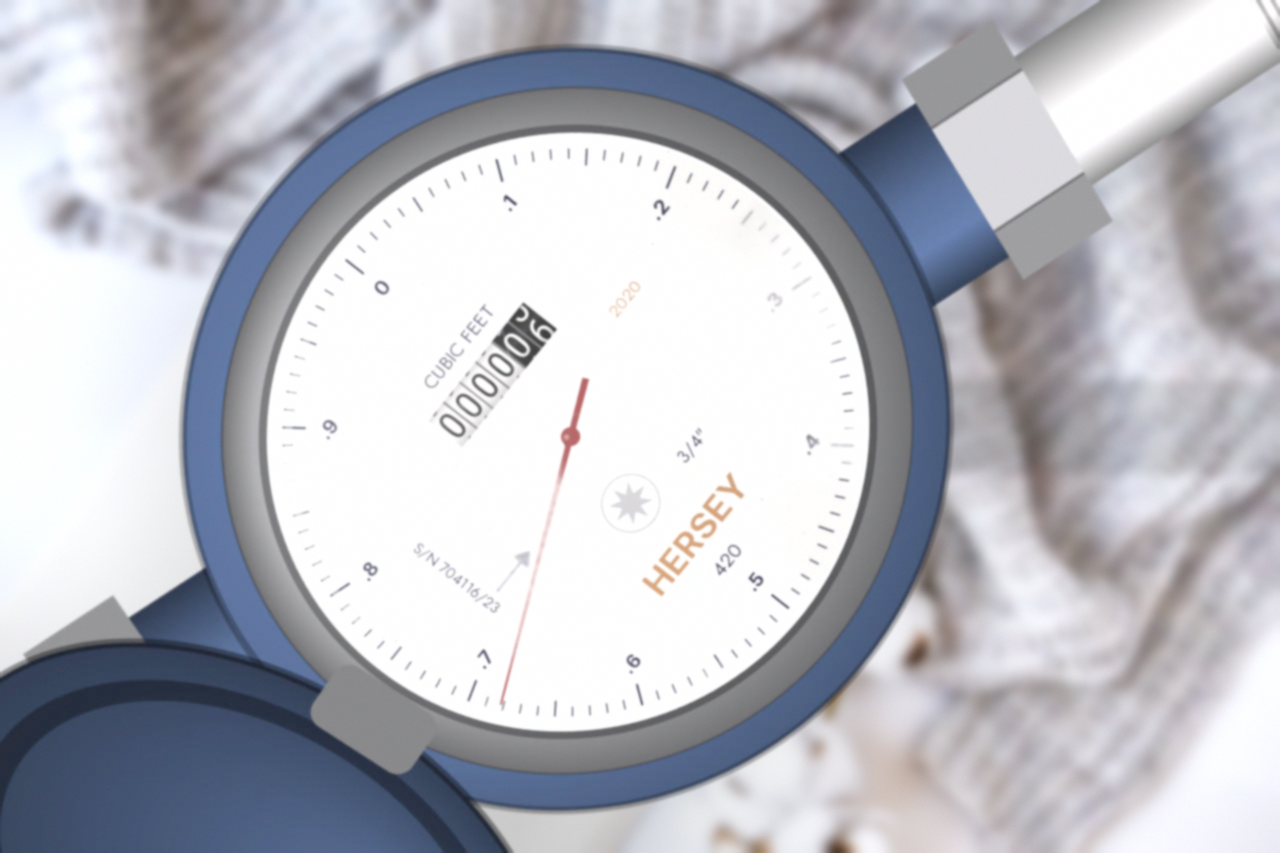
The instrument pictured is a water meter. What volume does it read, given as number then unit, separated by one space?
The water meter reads 5.68 ft³
